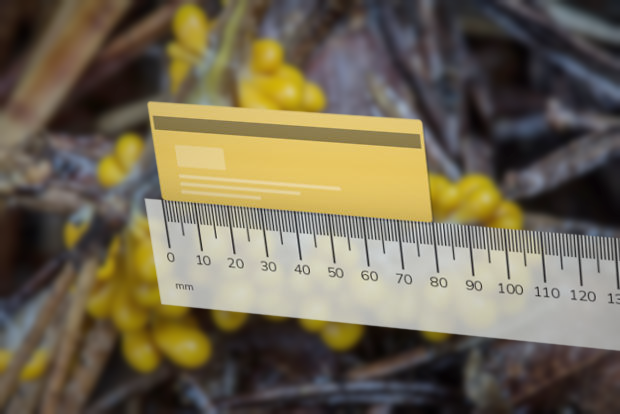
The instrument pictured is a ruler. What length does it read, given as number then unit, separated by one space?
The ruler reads 80 mm
